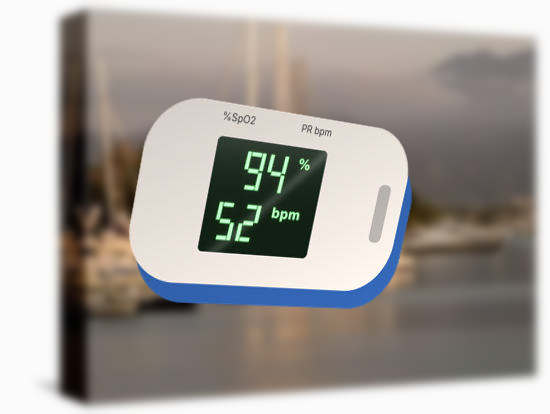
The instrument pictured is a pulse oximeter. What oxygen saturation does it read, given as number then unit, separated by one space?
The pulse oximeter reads 94 %
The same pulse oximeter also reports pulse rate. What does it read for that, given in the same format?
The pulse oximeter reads 52 bpm
